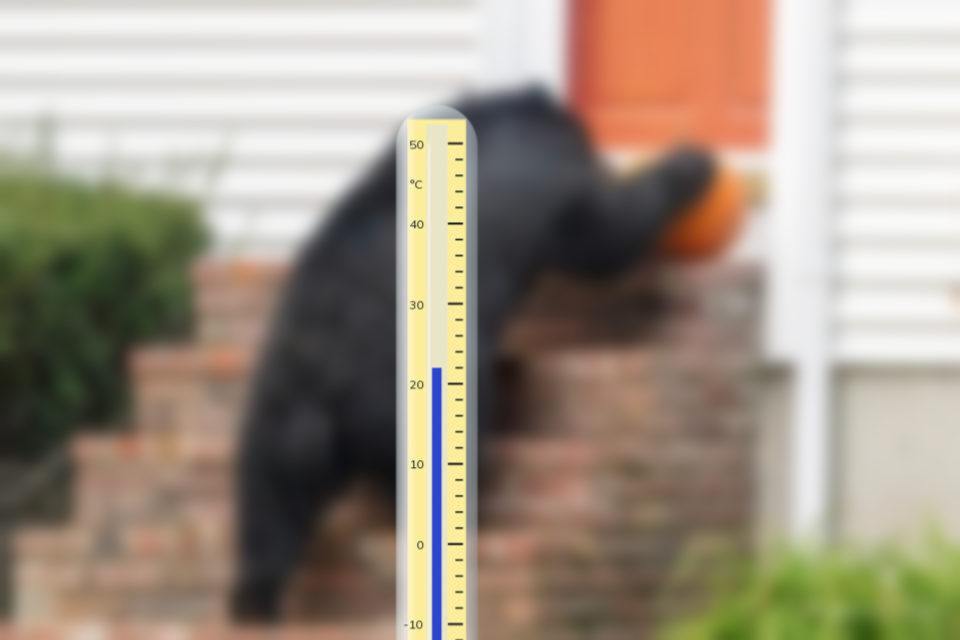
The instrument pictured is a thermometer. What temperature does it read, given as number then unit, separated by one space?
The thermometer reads 22 °C
